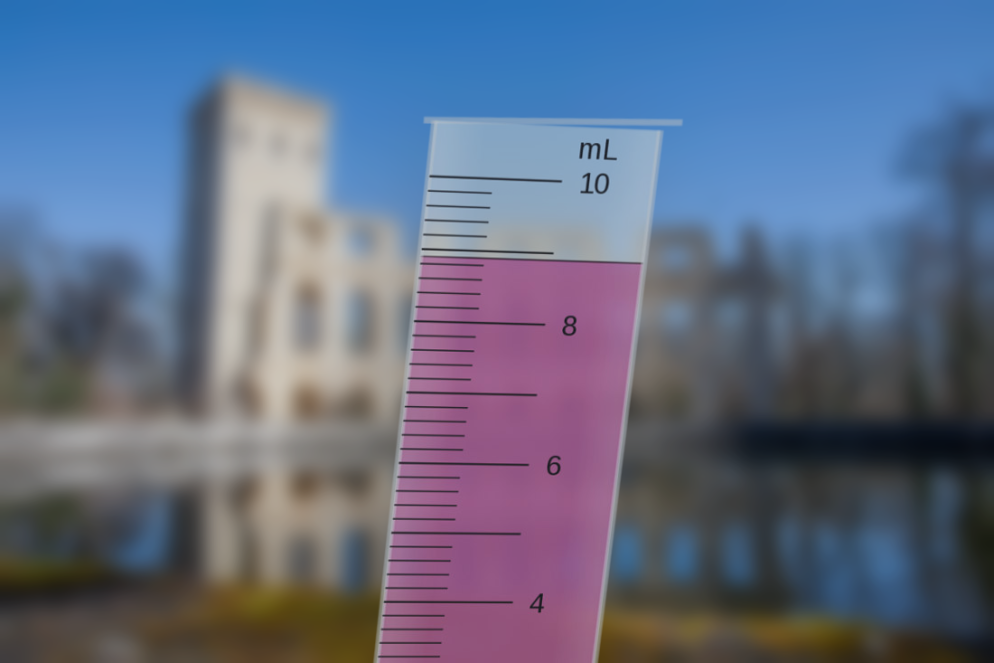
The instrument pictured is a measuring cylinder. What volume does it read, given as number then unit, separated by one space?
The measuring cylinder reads 8.9 mL
